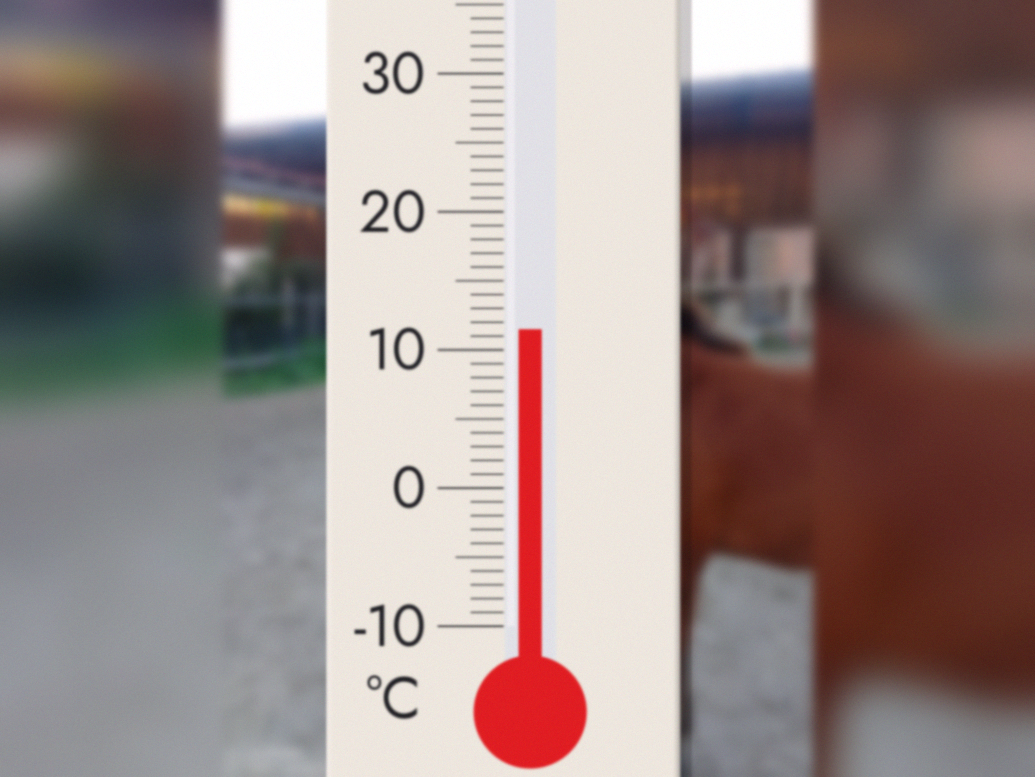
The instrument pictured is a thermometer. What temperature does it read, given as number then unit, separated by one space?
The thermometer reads 11.5 °C
